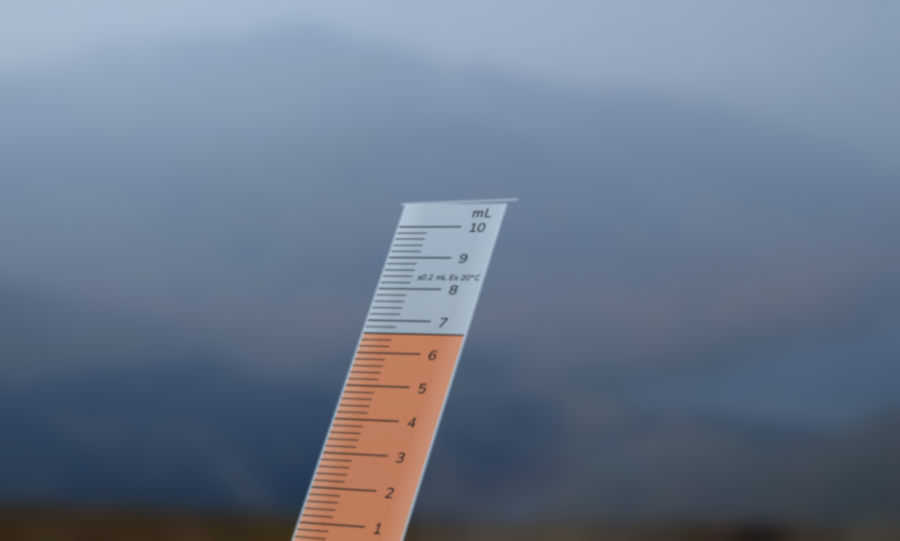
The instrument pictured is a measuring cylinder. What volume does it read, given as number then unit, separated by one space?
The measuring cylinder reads 6.6 mL
